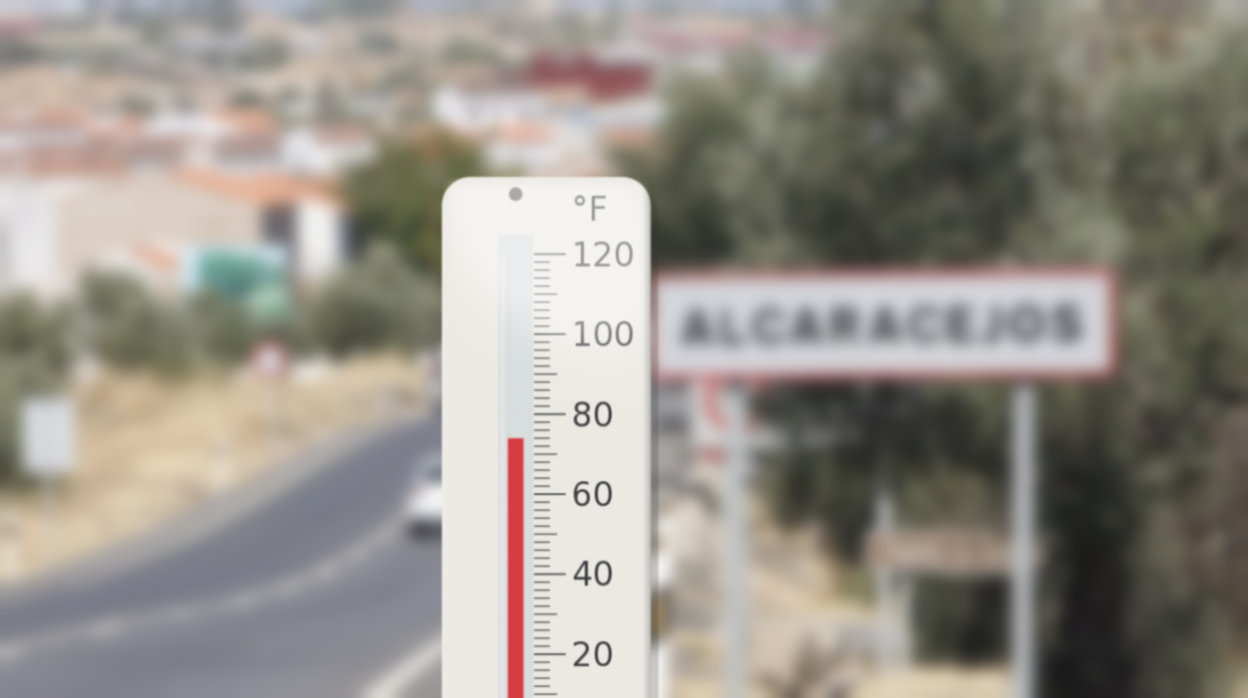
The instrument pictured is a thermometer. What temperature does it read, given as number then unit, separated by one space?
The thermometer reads 74 °F
